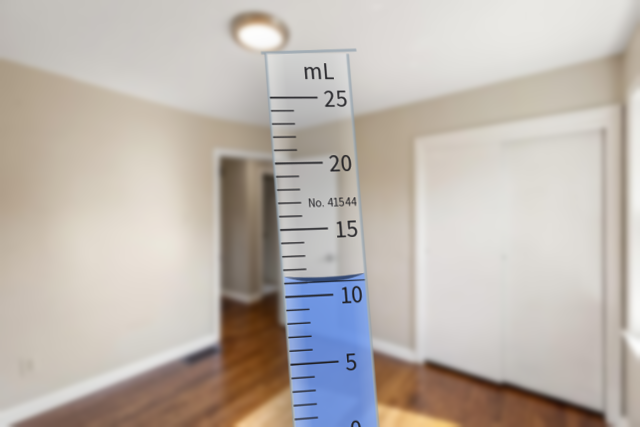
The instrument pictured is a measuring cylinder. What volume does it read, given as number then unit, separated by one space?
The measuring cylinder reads 11 mL
